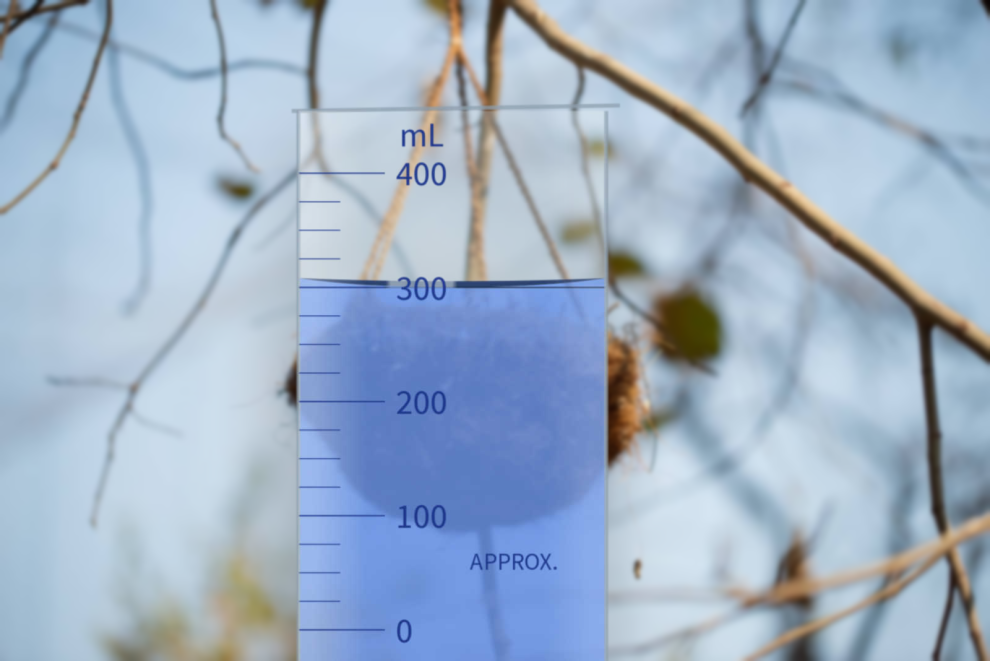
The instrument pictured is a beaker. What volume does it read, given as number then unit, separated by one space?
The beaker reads 300 mL
